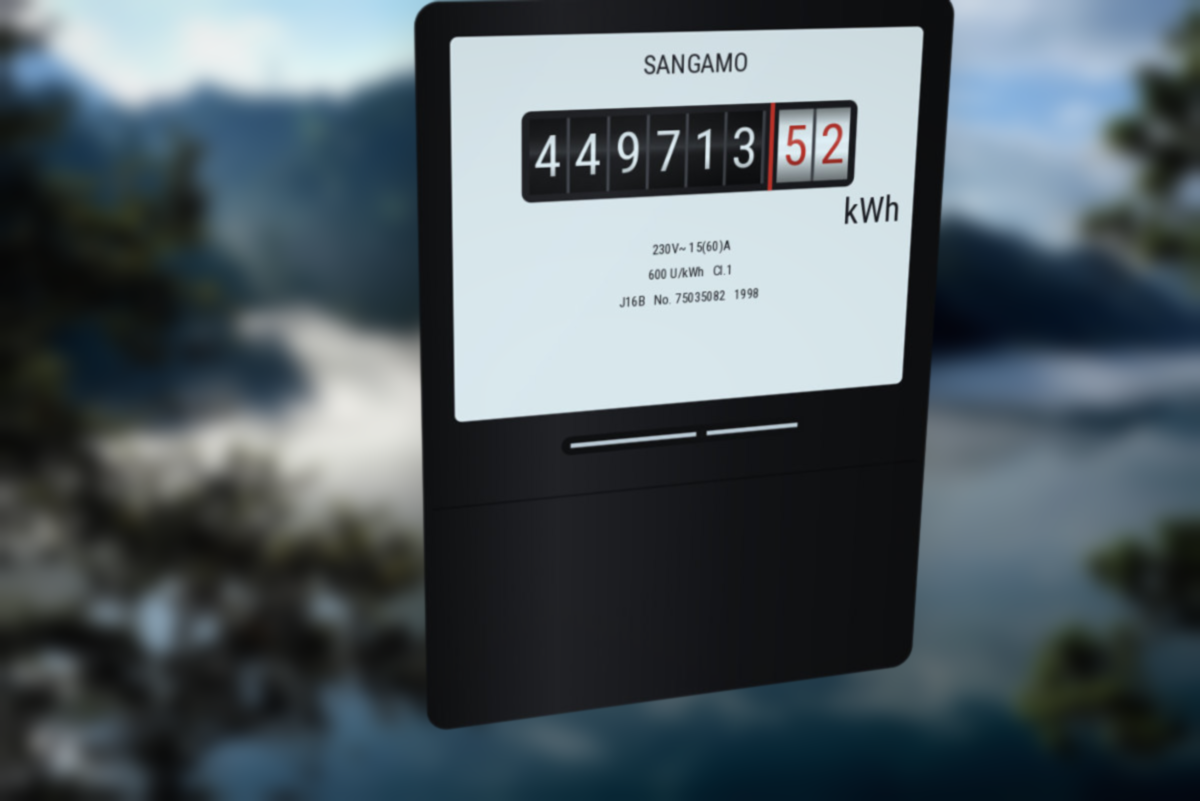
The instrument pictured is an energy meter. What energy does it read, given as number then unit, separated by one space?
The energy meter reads 449713.52 kWh
